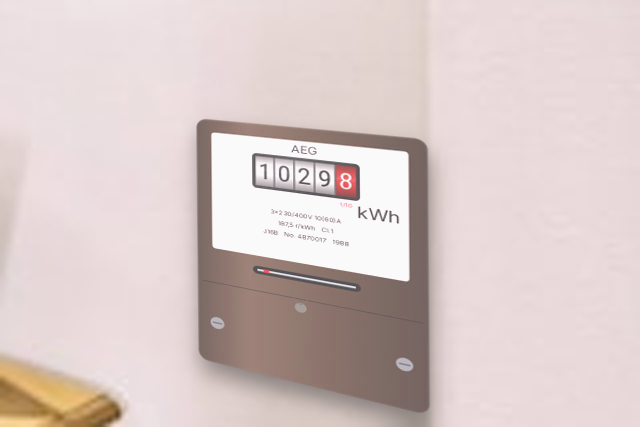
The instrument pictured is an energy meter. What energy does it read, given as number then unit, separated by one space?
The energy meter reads 1029.8 kWh
